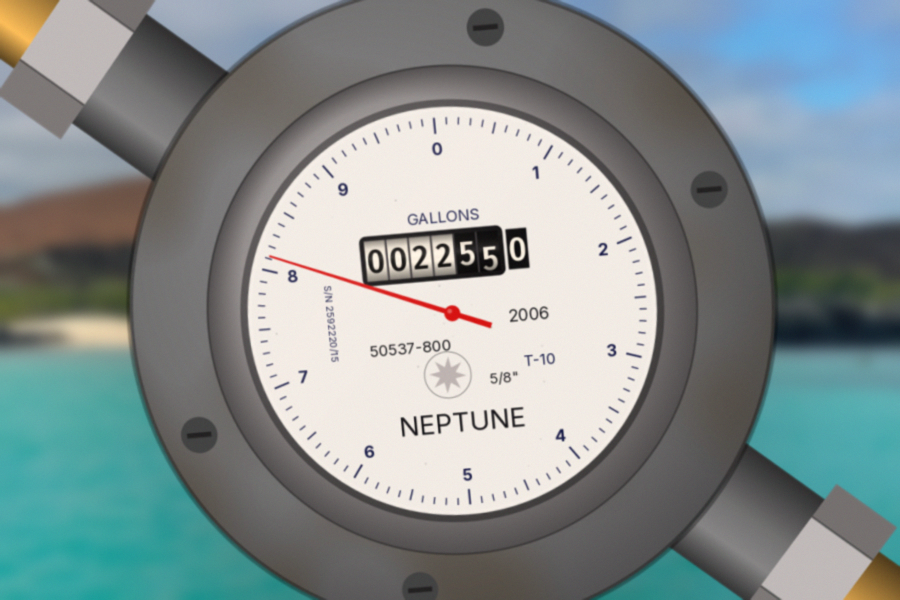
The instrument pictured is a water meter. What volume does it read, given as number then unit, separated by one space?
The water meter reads 22548.1 gal
